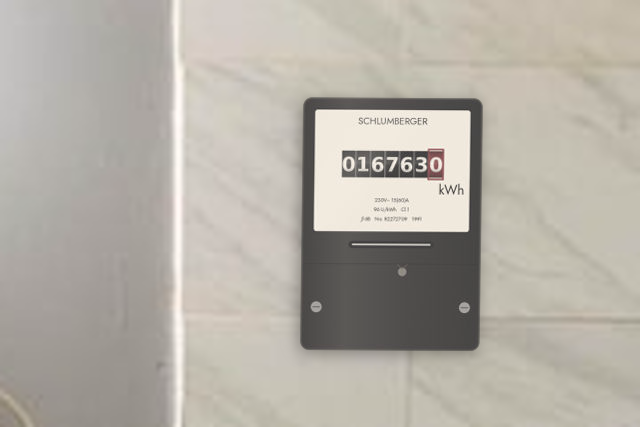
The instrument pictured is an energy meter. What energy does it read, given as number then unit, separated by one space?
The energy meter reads 16763.0 kWh
